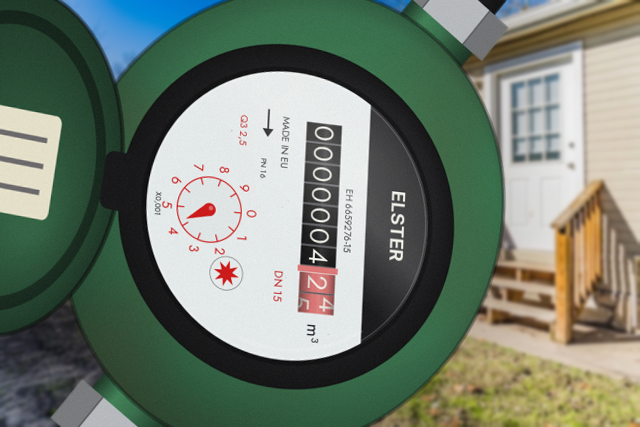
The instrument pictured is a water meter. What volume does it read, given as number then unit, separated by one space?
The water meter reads 4.244 m³
